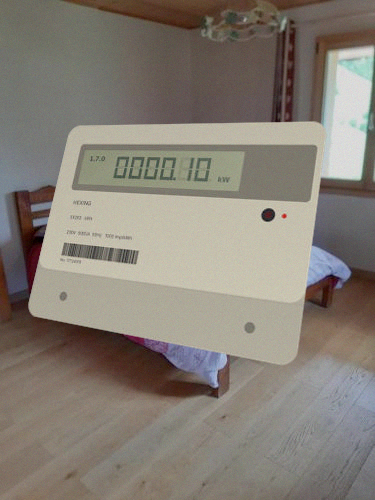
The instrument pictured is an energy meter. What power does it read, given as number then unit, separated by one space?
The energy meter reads 0.10 kW
